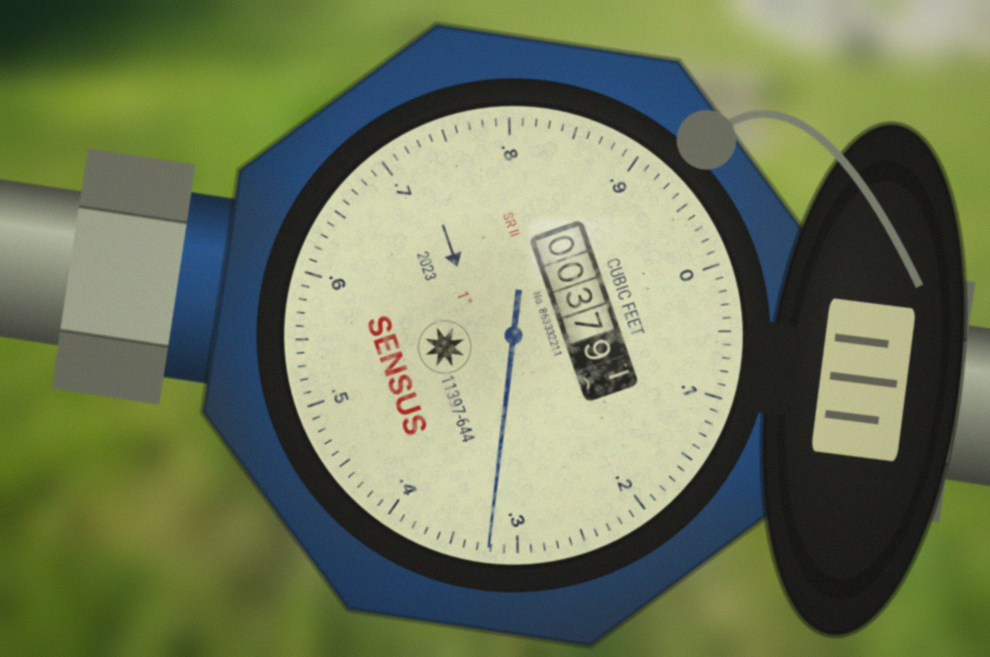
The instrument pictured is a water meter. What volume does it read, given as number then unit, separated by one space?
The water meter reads 3791.32 ft³
